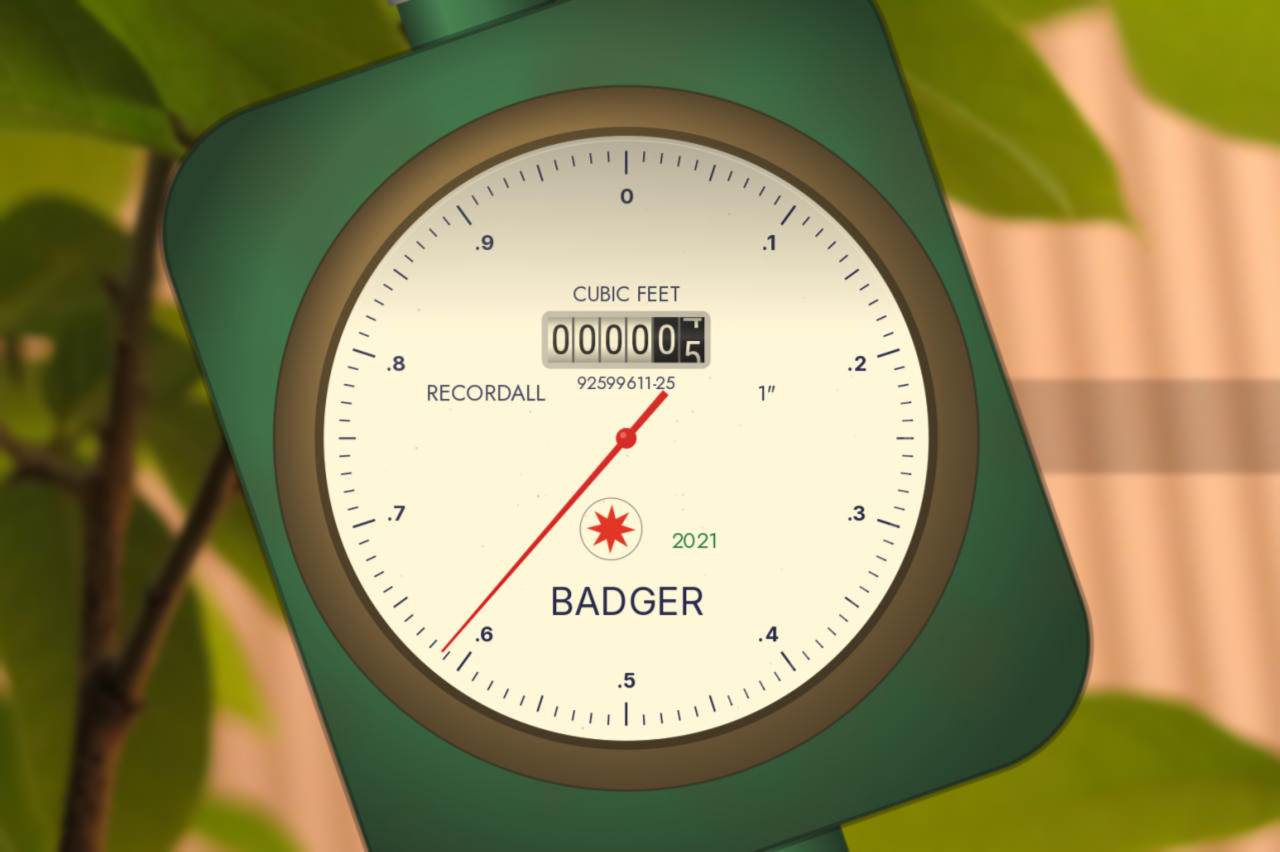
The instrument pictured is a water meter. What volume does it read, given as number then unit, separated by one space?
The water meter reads 4.61 ft³
